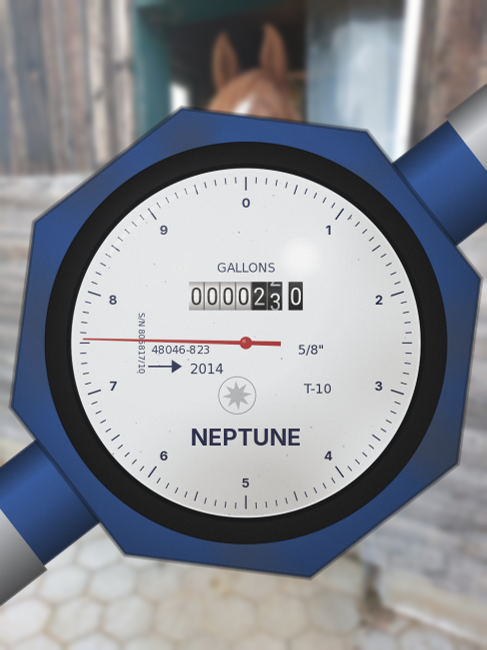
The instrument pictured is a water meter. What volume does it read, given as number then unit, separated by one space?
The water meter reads 227.5 gal
